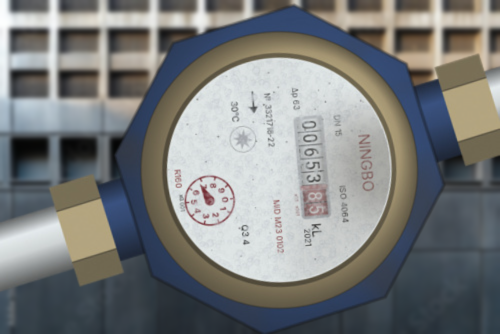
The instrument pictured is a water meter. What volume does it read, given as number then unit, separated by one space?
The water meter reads 653.856 kL
